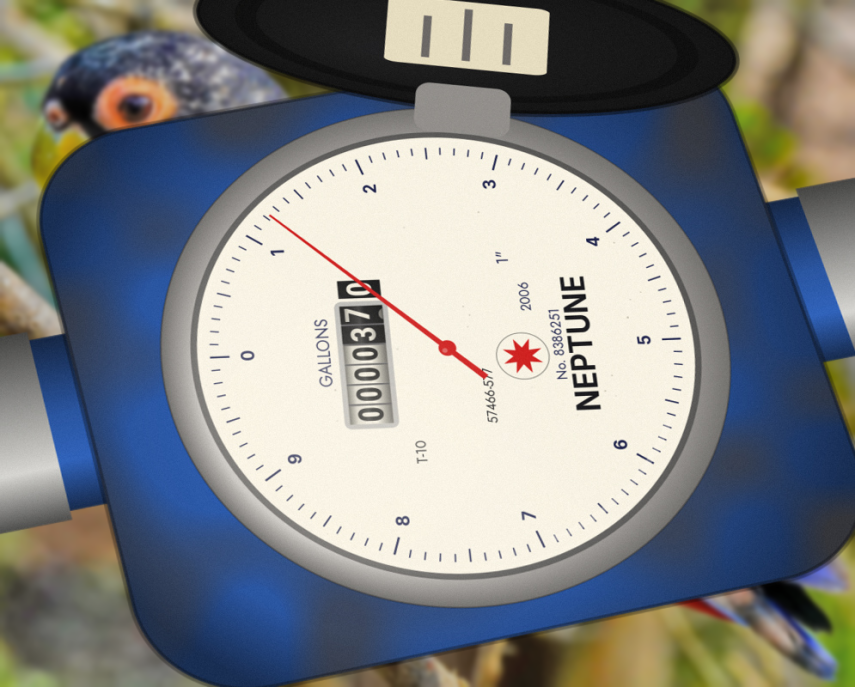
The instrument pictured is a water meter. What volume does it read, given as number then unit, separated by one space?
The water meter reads 371.2 gal
